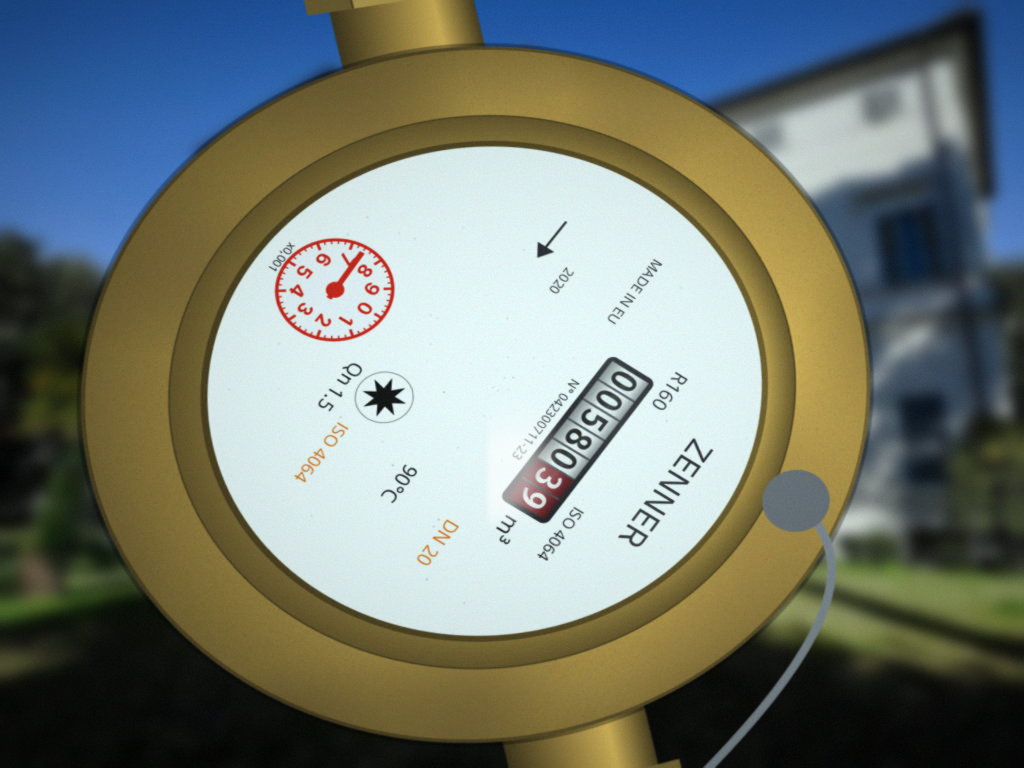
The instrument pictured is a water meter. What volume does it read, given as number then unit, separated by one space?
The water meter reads 580.397 m³
